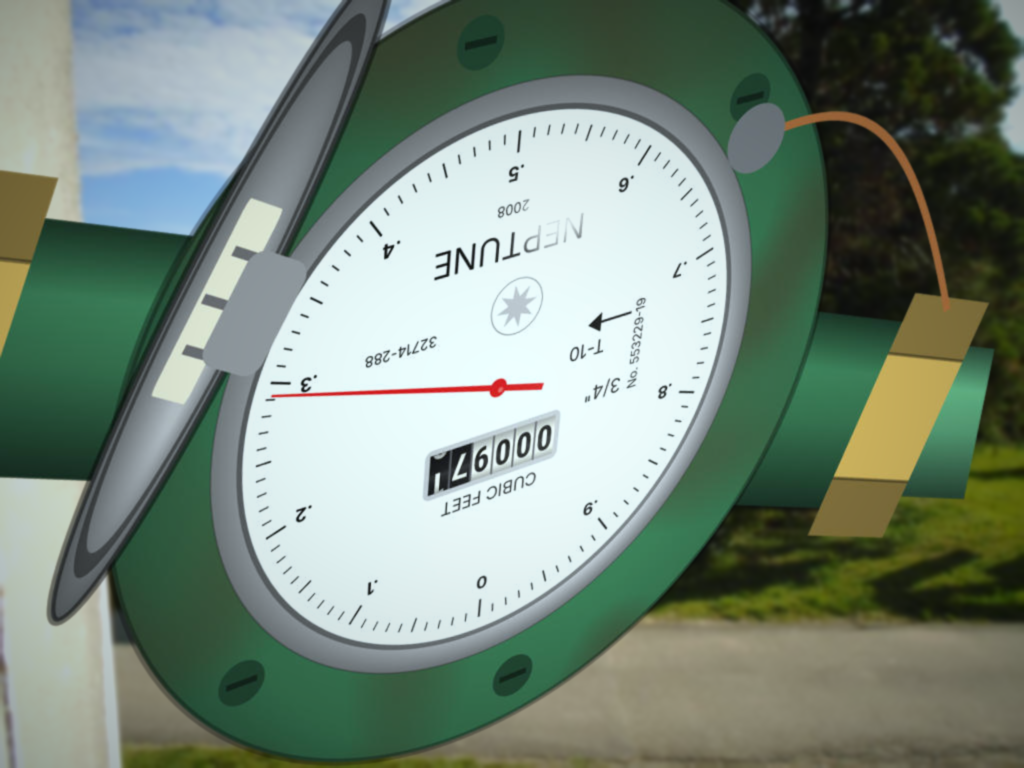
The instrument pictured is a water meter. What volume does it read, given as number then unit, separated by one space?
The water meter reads 971.29 ft³
